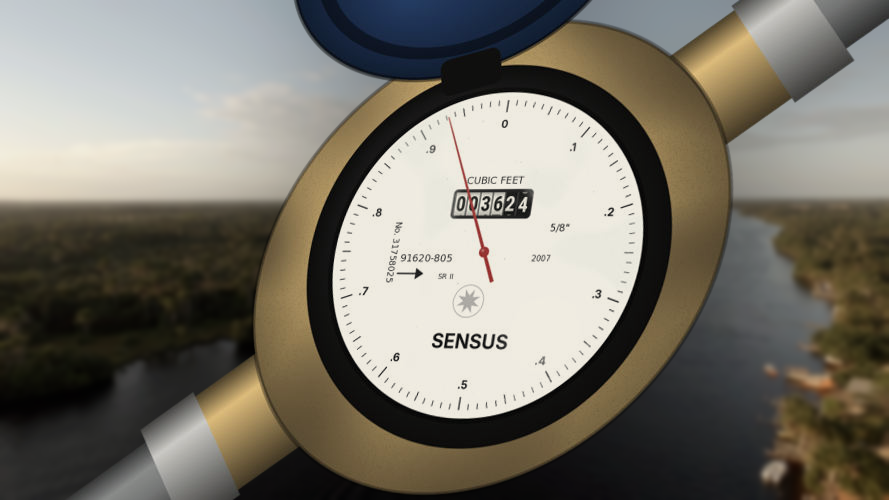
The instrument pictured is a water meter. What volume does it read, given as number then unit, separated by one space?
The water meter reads 3623.93 ft³
